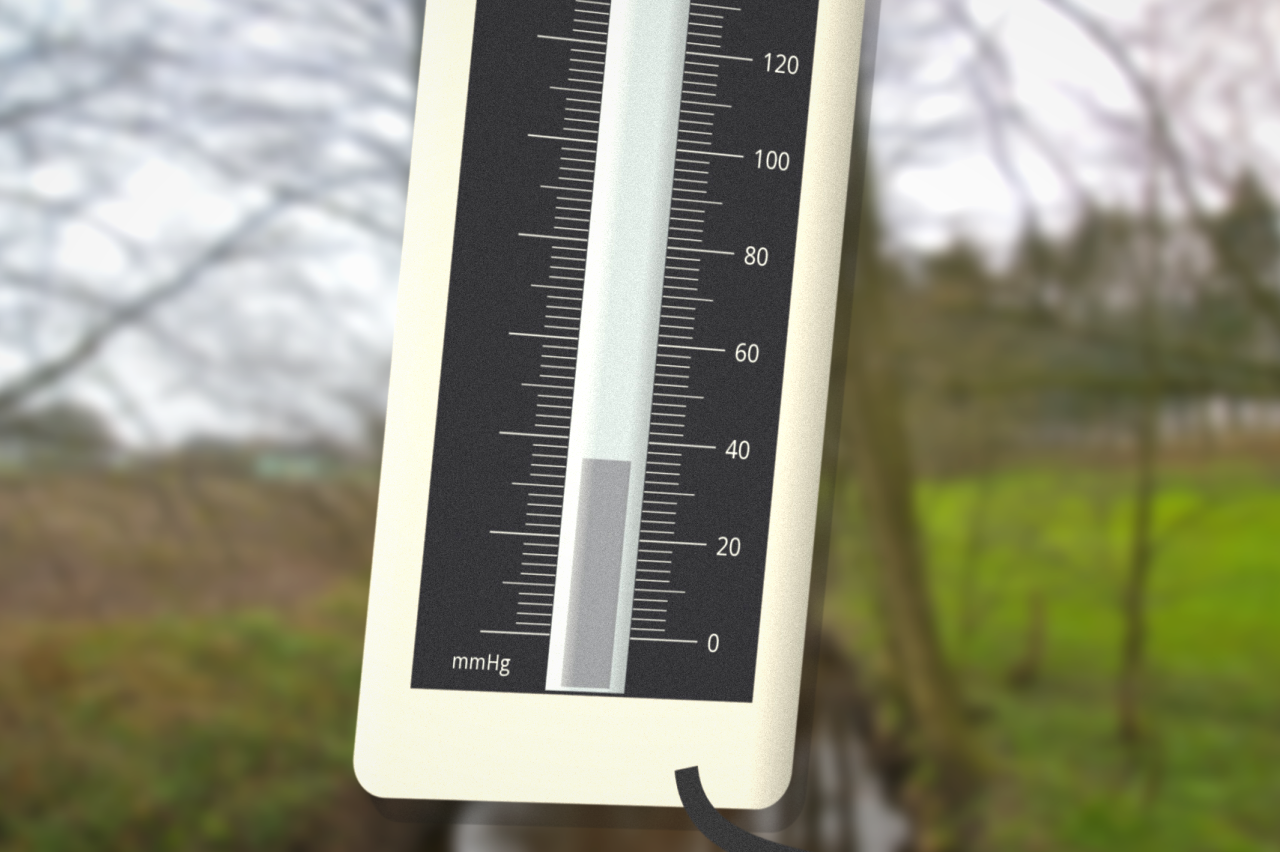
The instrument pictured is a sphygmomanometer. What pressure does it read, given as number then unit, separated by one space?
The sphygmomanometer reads 36 mmHg
